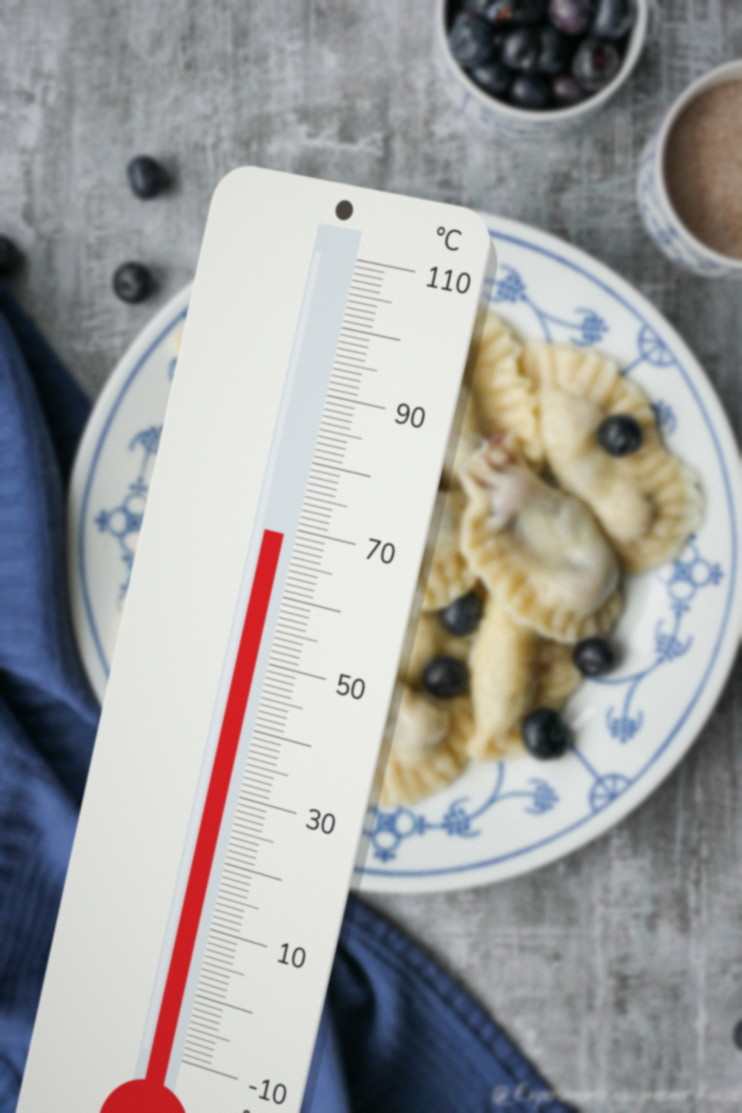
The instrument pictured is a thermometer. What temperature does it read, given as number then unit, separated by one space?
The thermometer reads 69 °C
